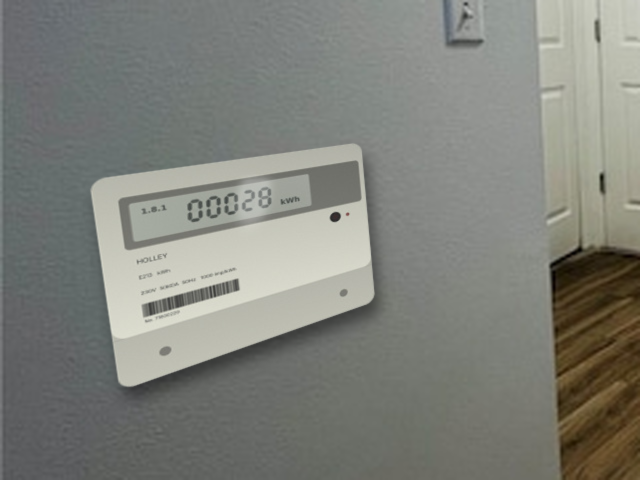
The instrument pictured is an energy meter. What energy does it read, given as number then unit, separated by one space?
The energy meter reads 28 kWh
